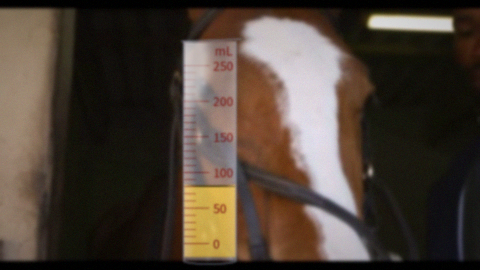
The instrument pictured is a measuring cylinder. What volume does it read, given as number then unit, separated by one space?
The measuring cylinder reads 80 mL
